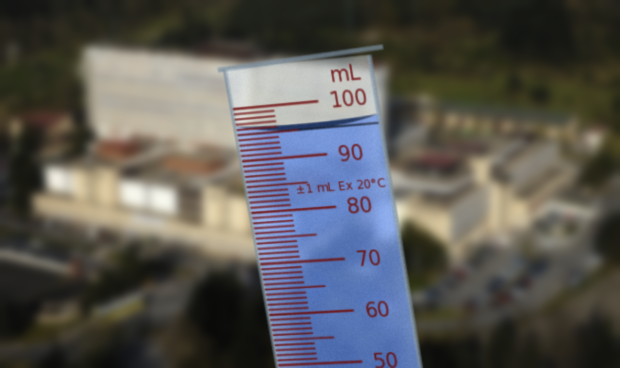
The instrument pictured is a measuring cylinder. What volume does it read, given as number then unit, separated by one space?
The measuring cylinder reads 95 mL
